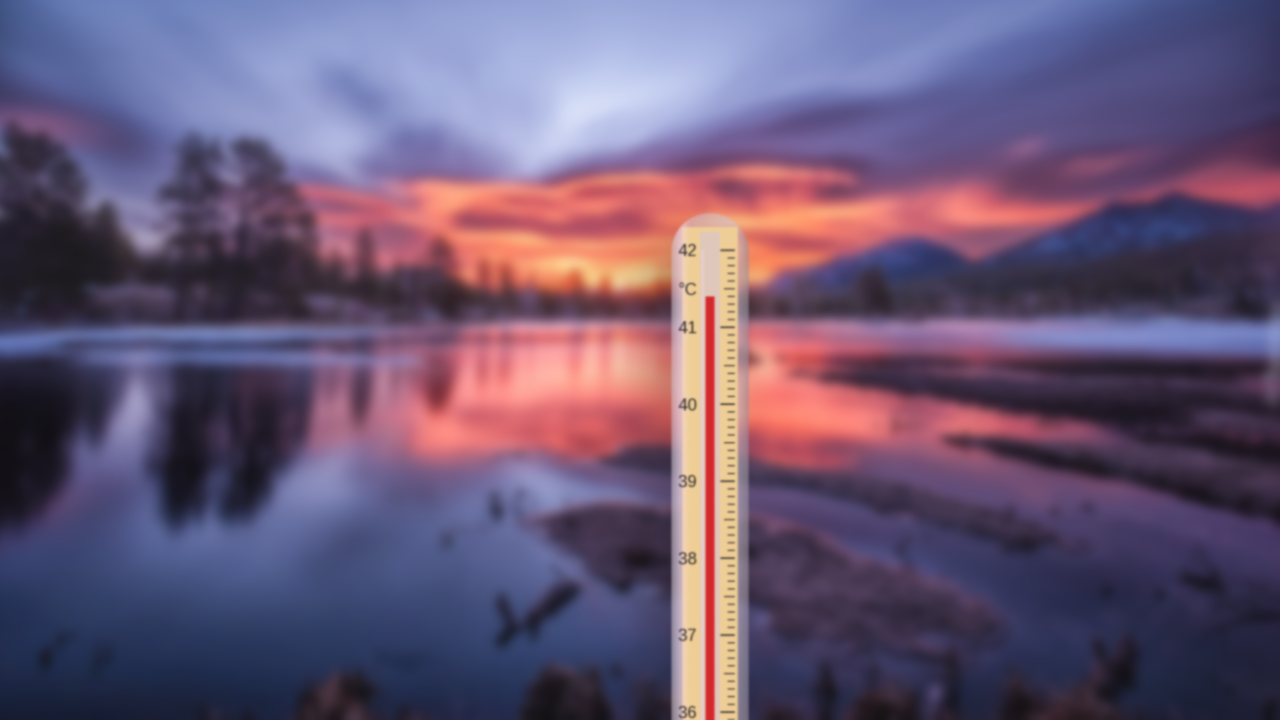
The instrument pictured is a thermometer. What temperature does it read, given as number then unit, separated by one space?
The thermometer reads 41.4 °C
